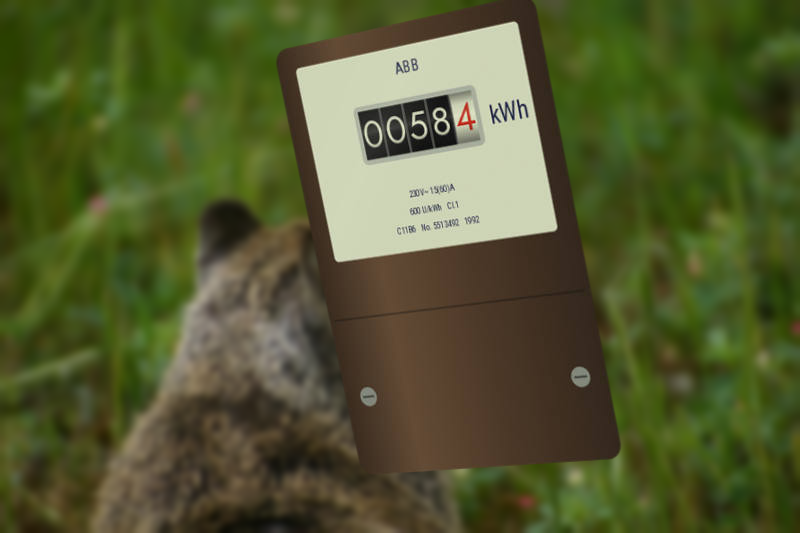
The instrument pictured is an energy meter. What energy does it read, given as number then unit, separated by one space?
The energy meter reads 58.4 kWh
